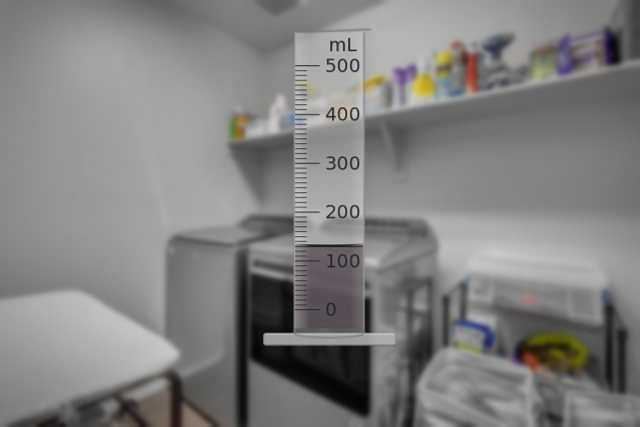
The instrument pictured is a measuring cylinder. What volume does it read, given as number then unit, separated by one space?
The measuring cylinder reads 130 mL
